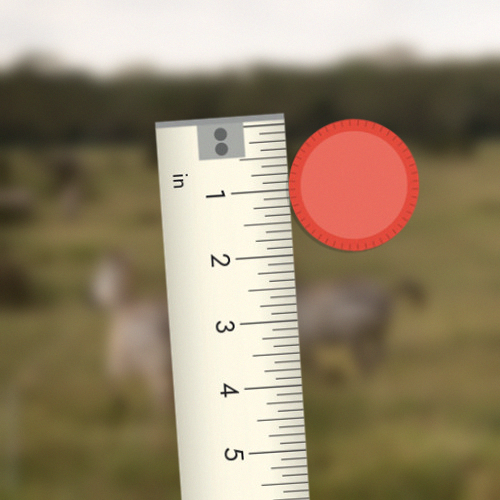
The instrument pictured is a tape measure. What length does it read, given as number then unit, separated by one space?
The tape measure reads 2 in
